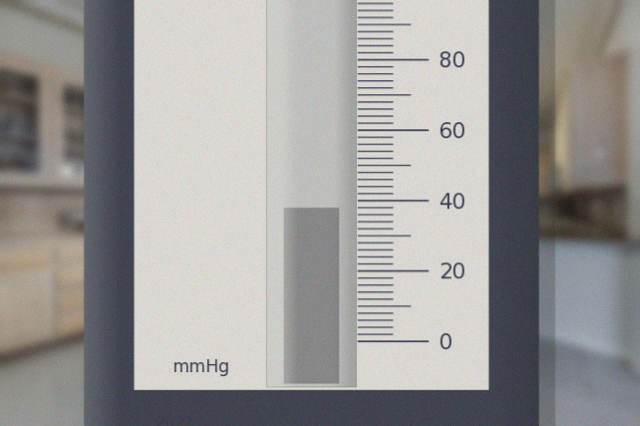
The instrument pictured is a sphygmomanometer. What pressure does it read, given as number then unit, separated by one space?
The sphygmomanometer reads 38 mmHg
